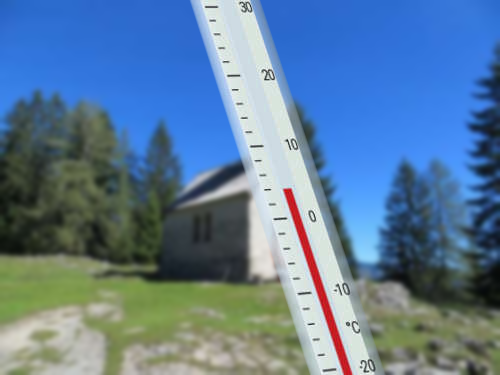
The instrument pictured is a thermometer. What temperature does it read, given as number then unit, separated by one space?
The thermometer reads 4 °C
